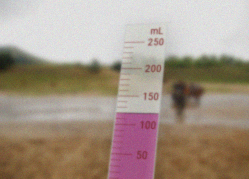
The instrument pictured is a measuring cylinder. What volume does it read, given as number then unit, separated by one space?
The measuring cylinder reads 120 mL
